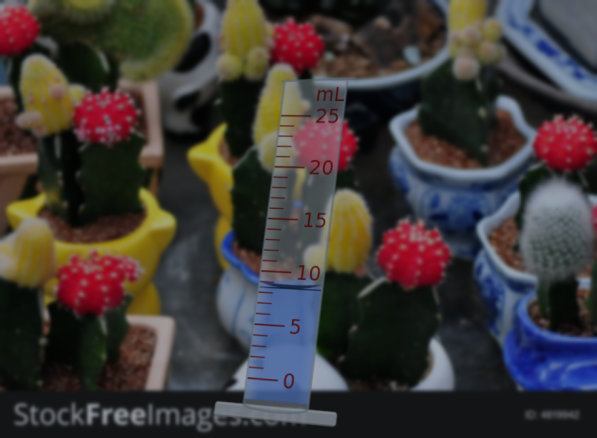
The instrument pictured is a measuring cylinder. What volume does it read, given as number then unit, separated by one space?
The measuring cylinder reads 8.5 mL
